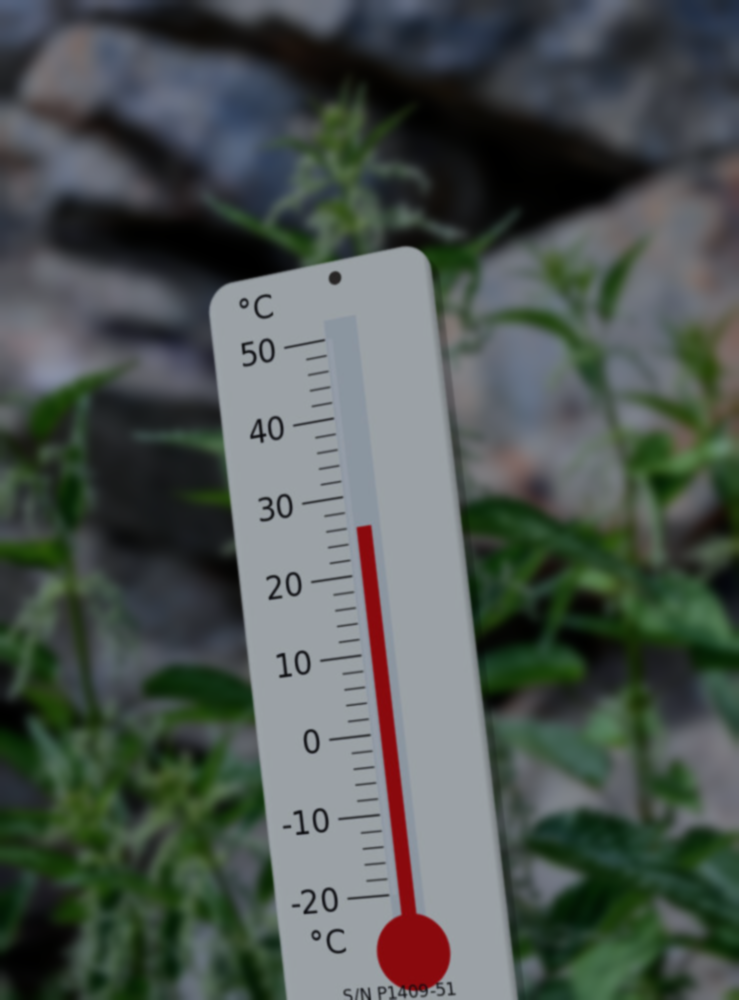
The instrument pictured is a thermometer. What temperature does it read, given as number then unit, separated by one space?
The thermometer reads 26 °C
